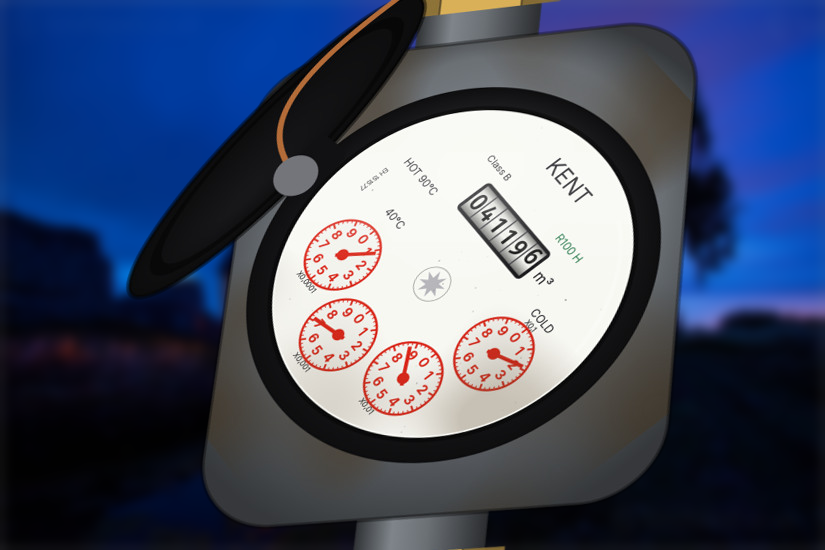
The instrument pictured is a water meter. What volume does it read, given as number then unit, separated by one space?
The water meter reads 41196.1871 m³
